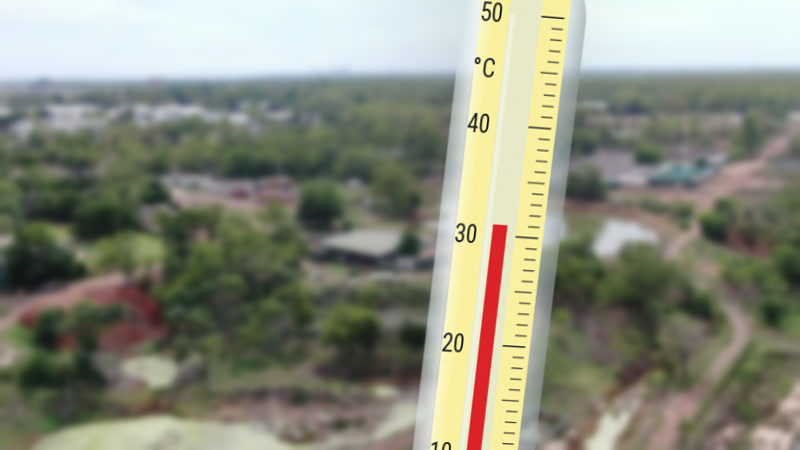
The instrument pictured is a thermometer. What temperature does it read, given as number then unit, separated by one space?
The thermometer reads 31 °C
